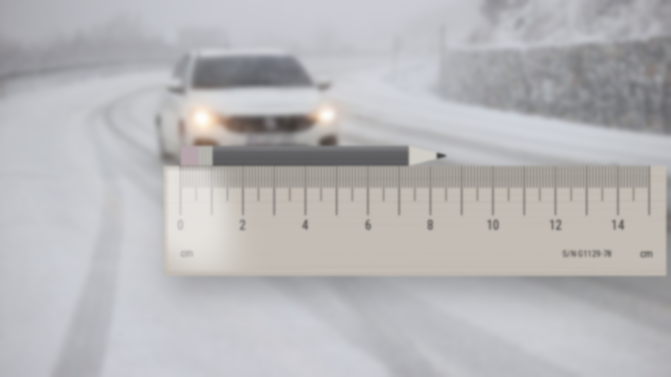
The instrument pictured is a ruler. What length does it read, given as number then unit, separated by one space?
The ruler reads 8.5 cm
